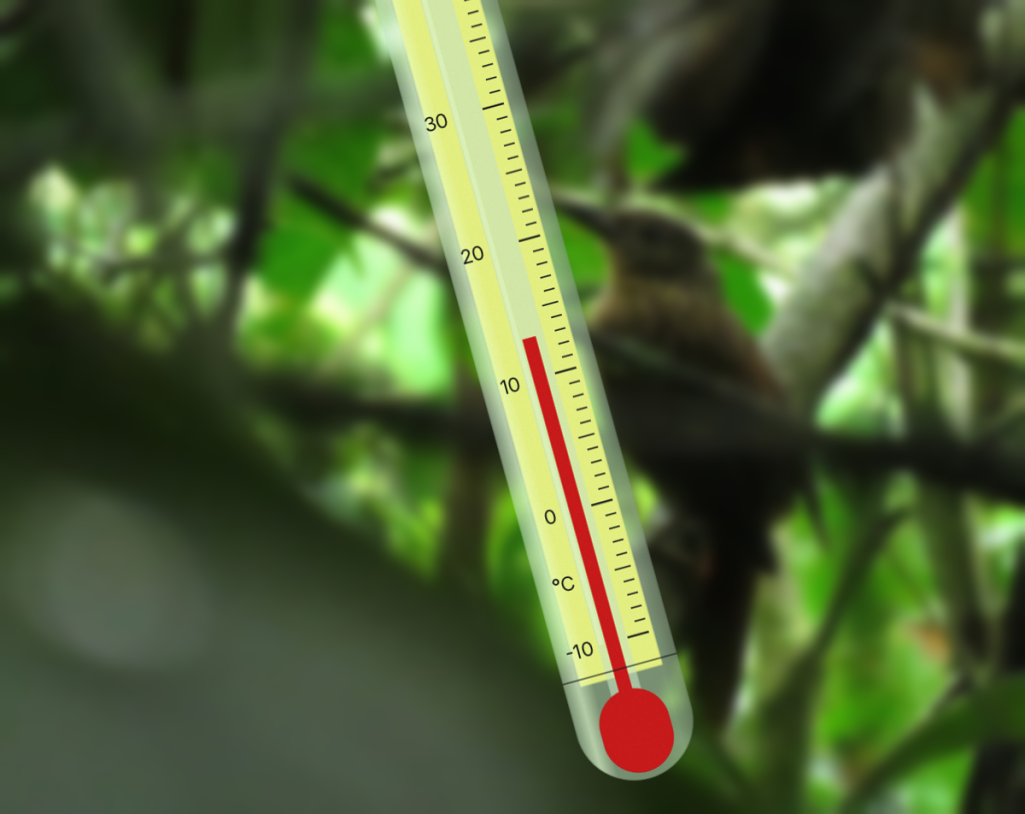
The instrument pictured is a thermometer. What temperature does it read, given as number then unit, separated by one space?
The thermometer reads 13 °C
